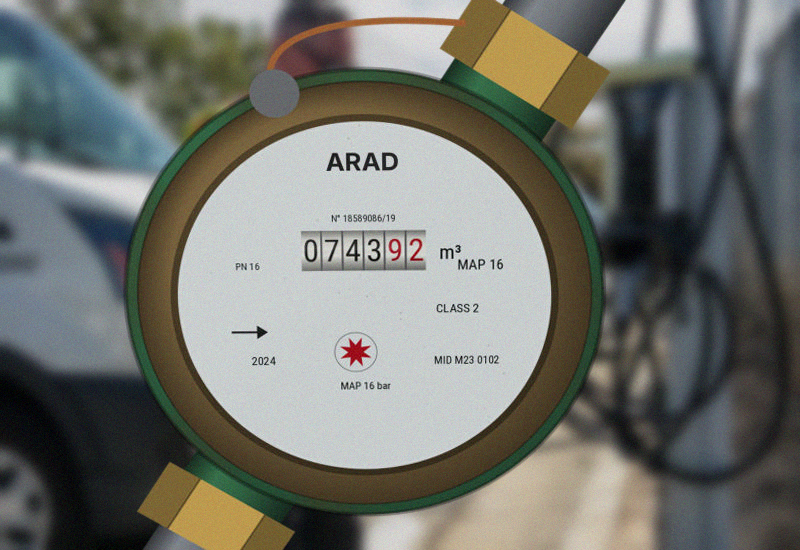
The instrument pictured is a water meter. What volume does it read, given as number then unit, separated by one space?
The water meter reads 743.92 m³
